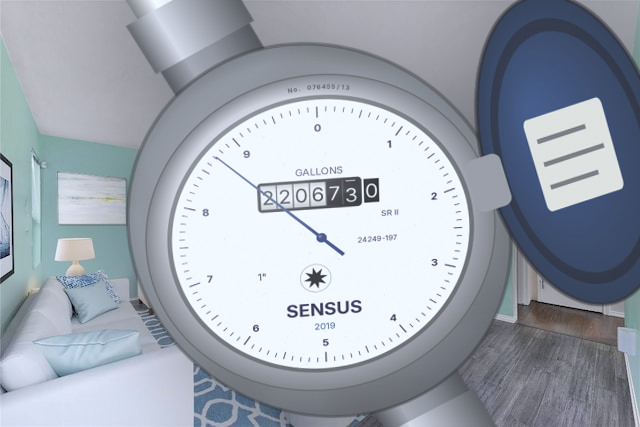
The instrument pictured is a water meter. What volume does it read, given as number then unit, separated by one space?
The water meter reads 2206728.7 gal
